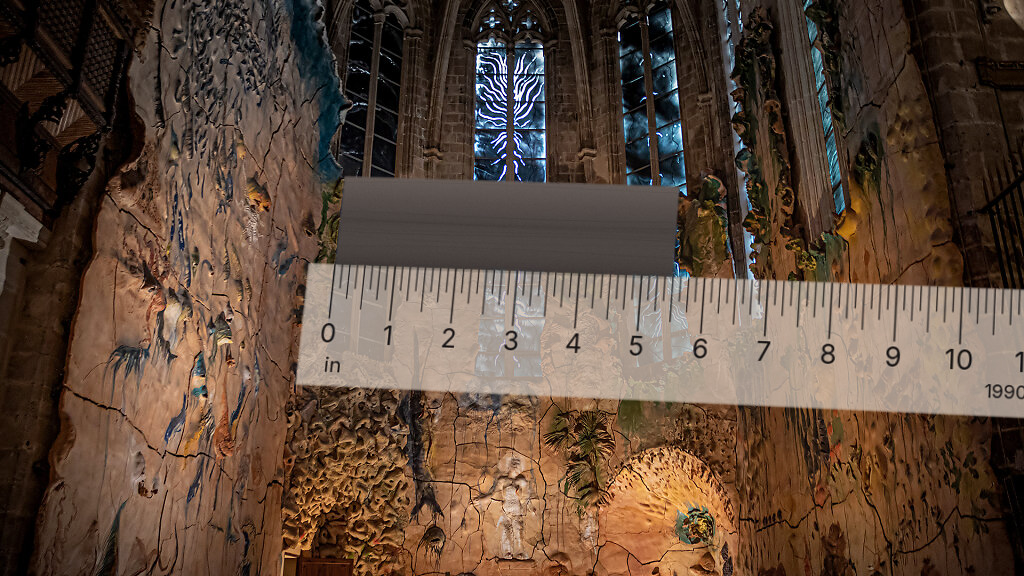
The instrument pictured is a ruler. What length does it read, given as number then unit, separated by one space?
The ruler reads 5.5 in
